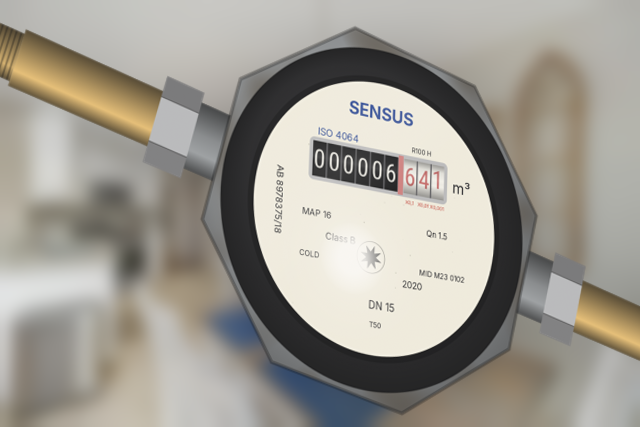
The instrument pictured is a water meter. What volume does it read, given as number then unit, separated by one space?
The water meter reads 6.641 m³
